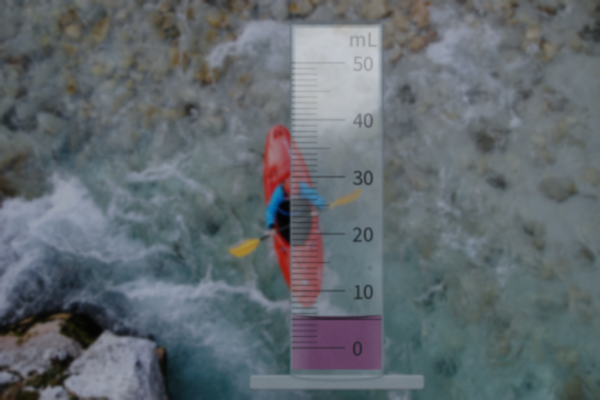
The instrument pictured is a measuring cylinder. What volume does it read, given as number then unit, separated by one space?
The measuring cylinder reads 5 mL
